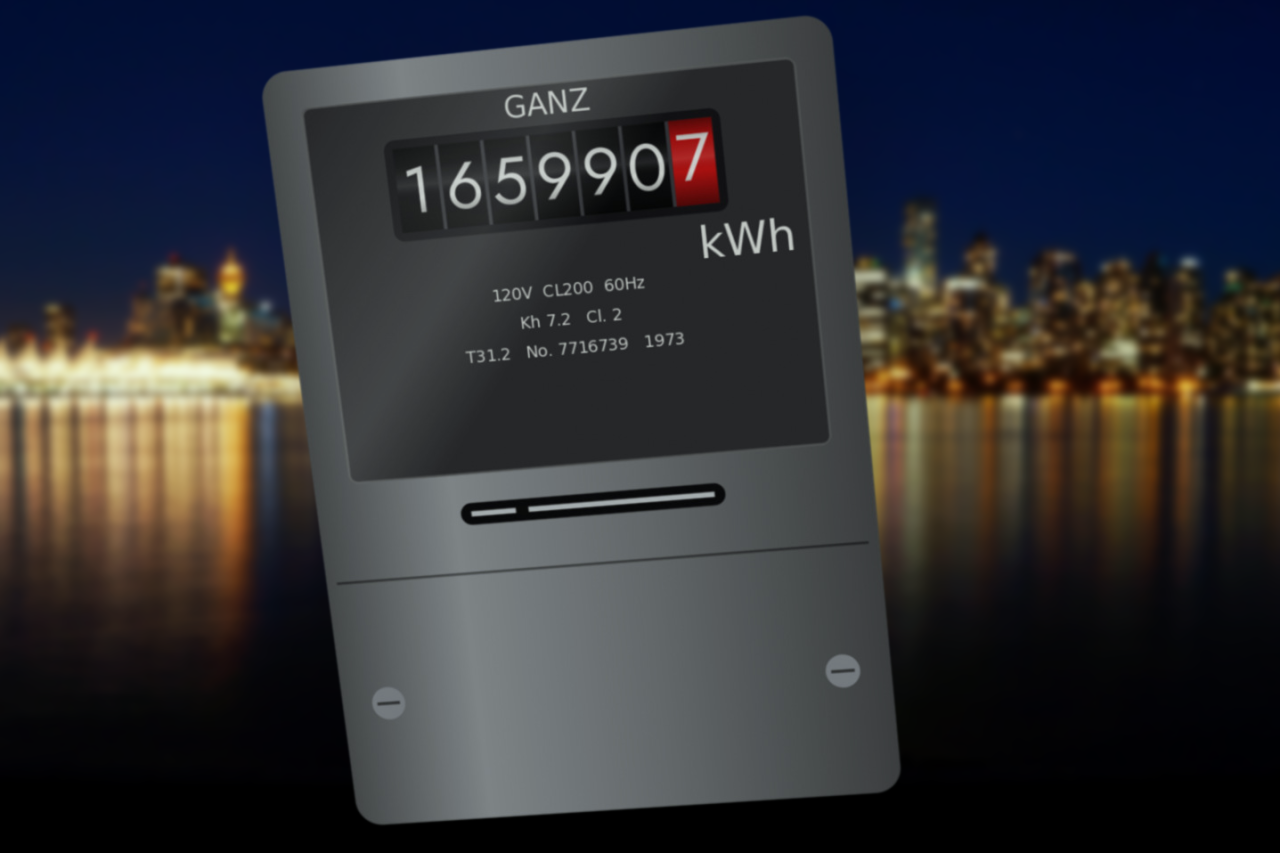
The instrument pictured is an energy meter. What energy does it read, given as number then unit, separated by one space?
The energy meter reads 165990.7 kWh
